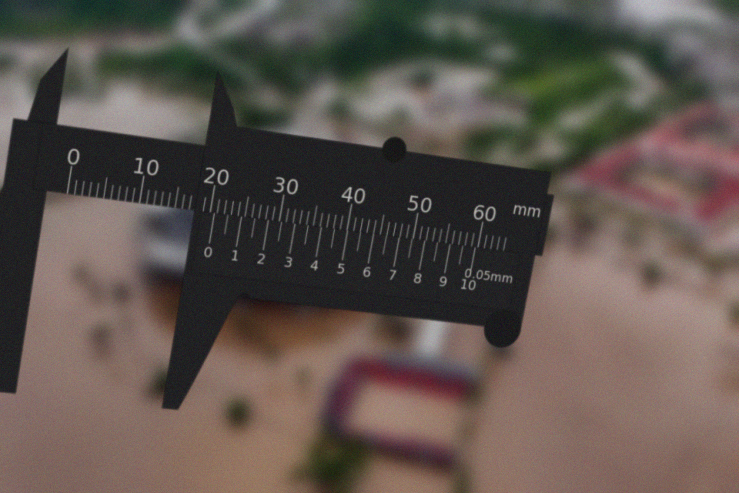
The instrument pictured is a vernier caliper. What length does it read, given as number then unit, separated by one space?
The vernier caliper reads 20.6 mm
